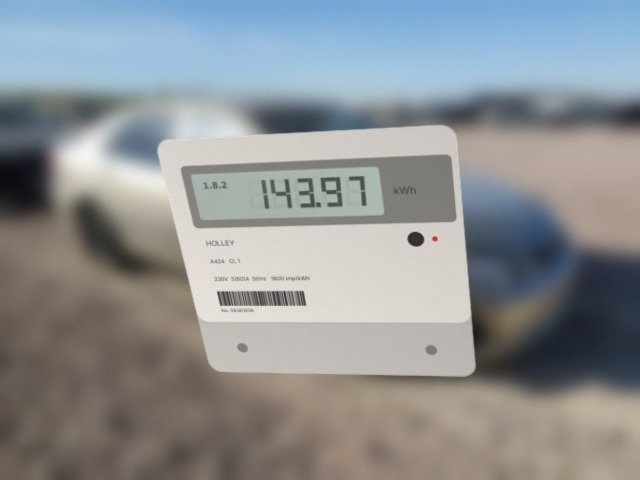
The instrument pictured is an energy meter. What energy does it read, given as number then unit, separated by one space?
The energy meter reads 143.97 kWh
